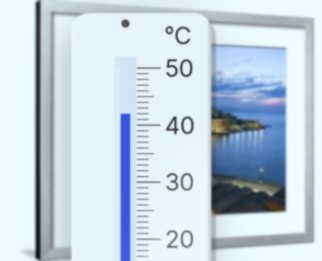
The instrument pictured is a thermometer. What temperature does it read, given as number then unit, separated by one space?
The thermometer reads 42 °C
